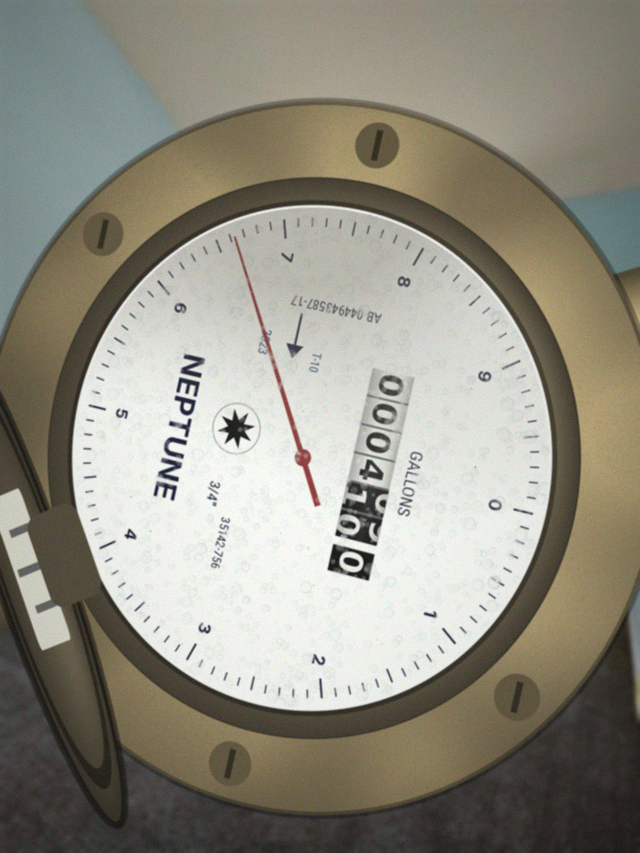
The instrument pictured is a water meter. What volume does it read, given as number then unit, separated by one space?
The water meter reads 4096.6 gal
